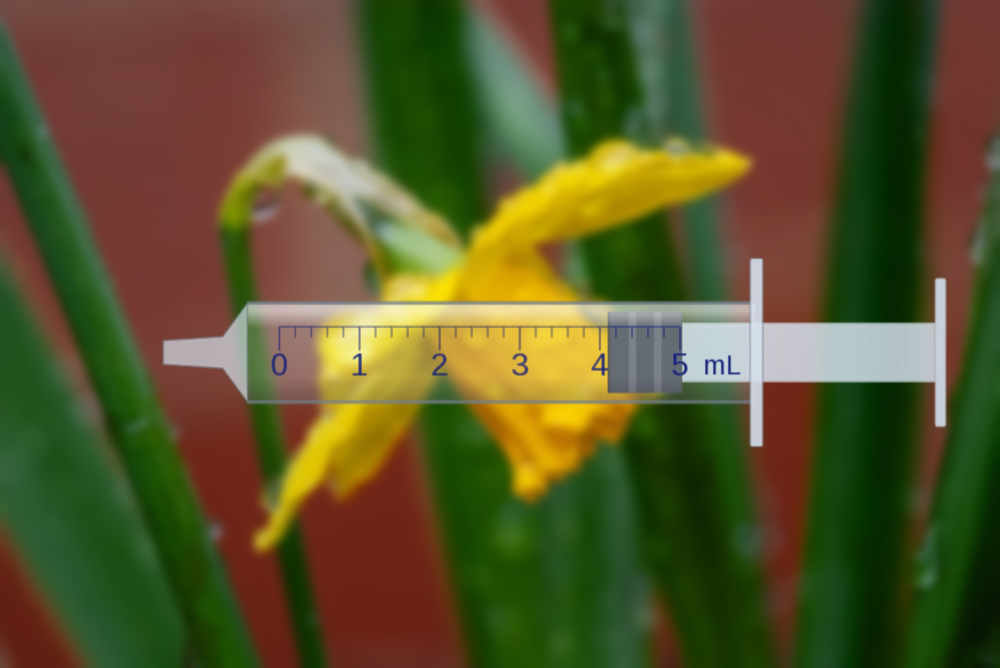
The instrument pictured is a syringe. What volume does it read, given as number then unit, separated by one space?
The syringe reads 4.1 mL
